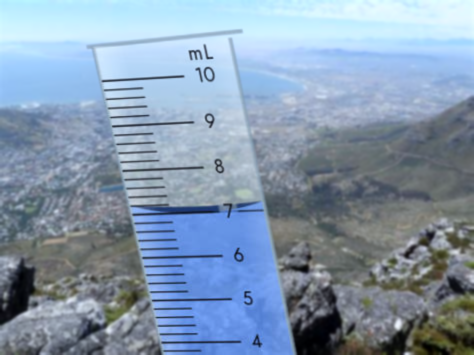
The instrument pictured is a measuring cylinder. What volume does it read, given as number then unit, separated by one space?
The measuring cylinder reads 7 mL
